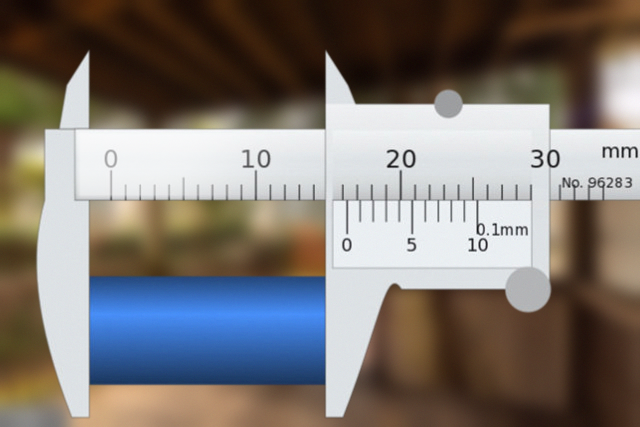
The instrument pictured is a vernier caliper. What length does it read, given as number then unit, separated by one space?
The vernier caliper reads 16.3 mm
